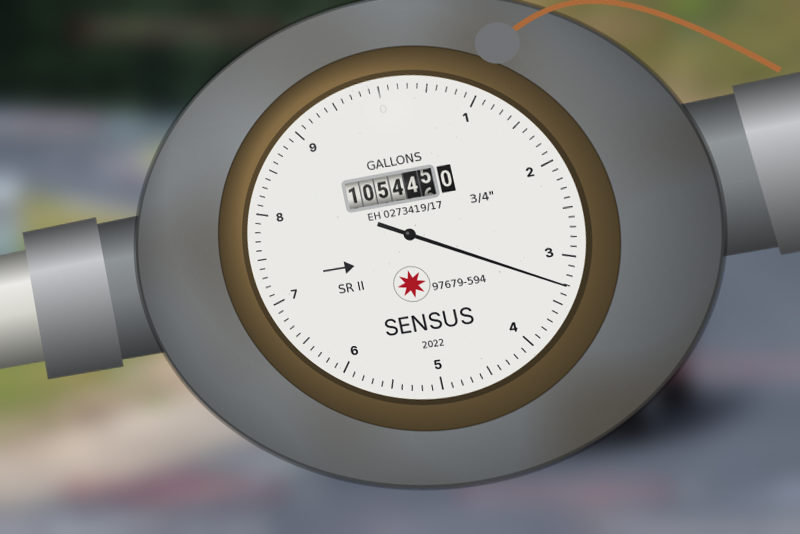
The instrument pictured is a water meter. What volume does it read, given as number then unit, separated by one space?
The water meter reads 1054453.3 gal
